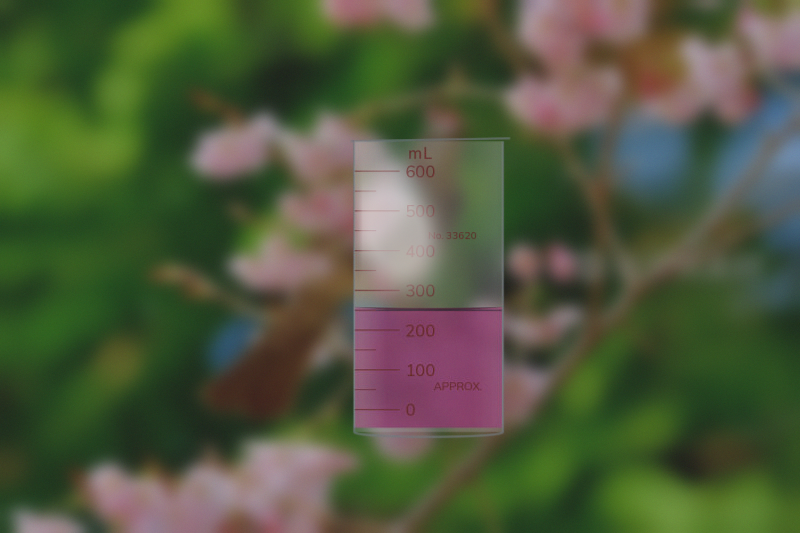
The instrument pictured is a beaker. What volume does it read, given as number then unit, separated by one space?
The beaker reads 250 mL
